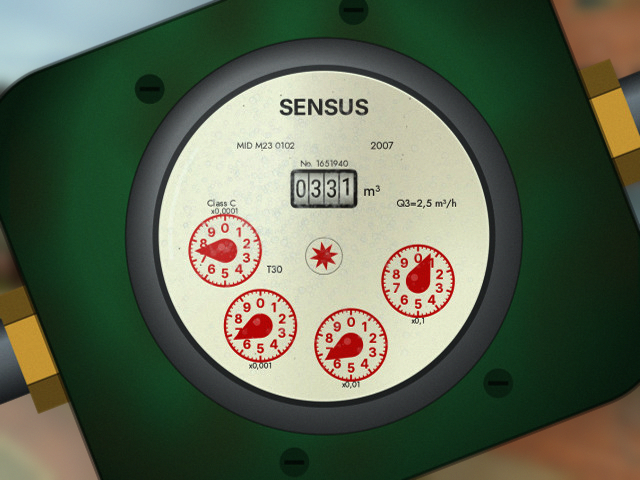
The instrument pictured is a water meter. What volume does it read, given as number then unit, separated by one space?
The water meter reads 331.0667 m³
